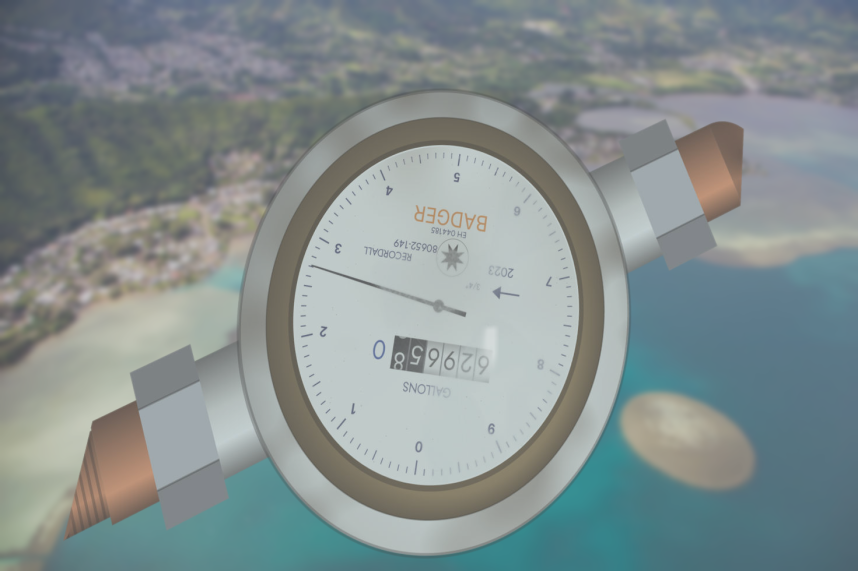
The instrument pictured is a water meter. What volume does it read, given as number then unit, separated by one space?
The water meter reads 6296582.7 gal
